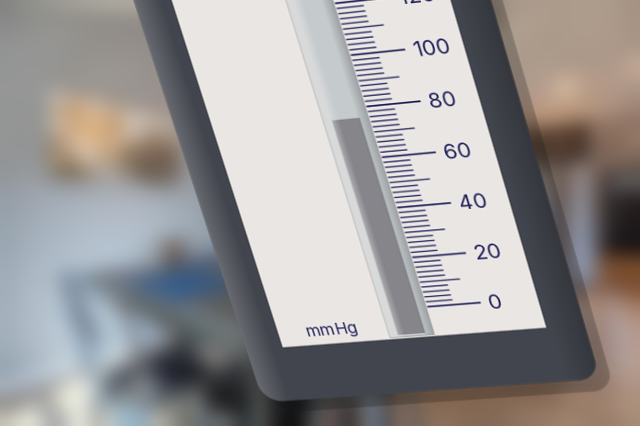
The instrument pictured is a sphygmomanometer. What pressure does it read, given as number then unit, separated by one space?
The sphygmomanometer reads 76 mmHg
